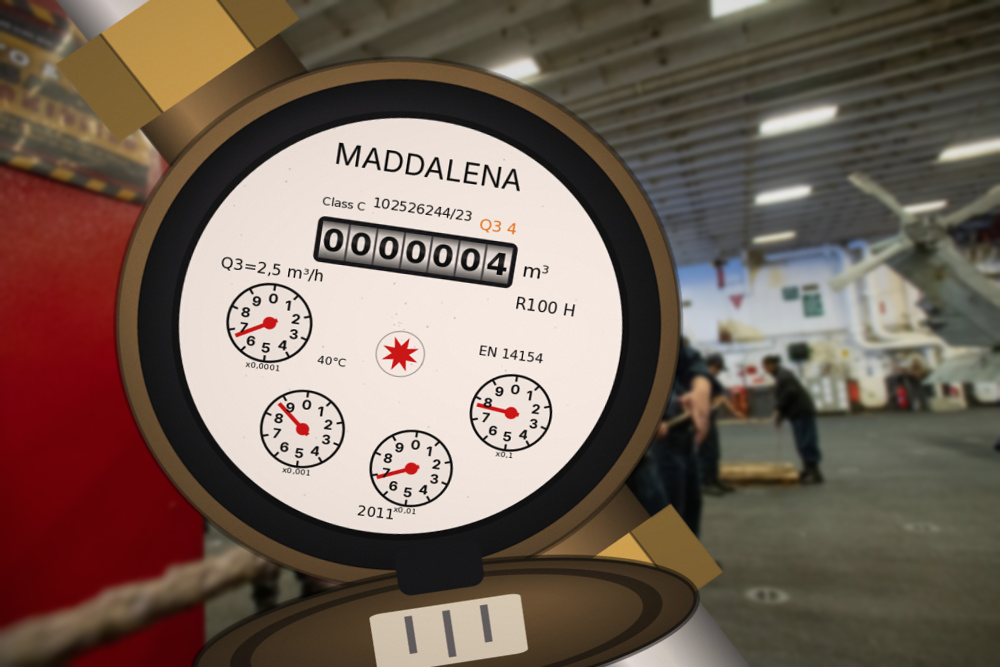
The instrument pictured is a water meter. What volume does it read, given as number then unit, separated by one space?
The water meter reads 4.7686 m³
